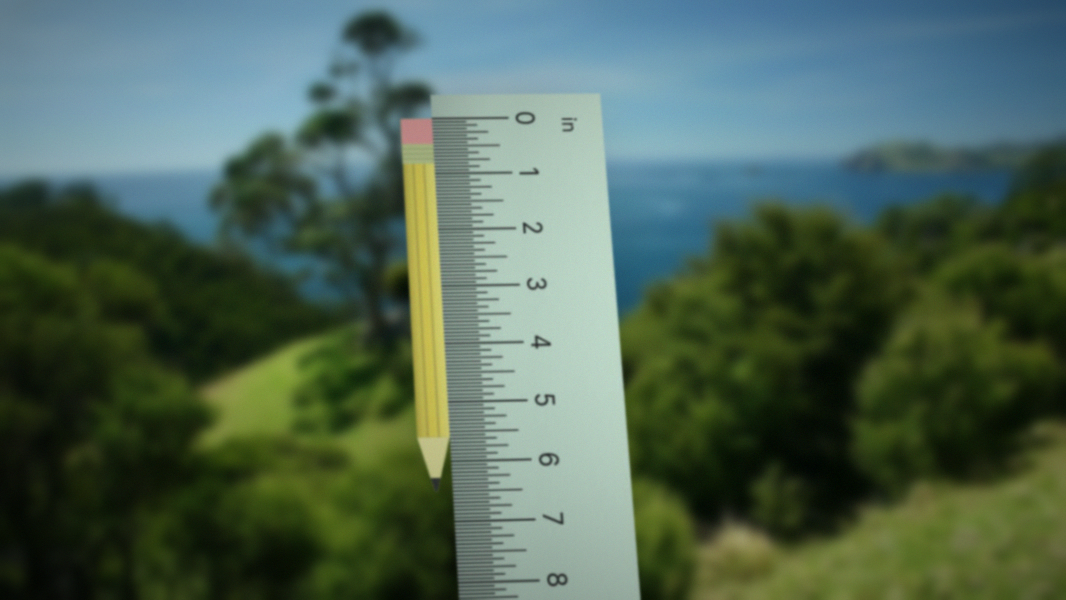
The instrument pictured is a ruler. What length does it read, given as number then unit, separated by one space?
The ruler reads 6.5 in
